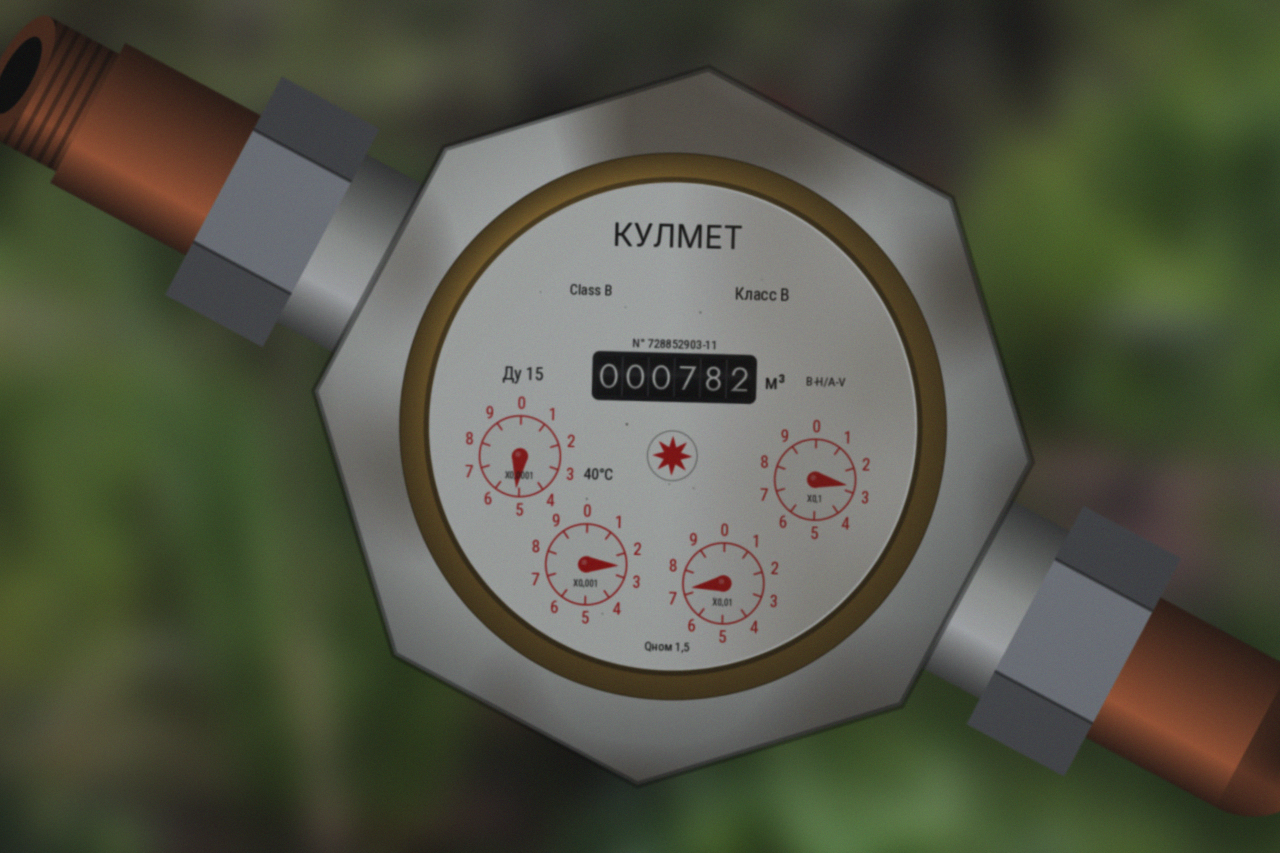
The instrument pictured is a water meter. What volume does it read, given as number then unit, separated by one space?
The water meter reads 782.2725 m³
